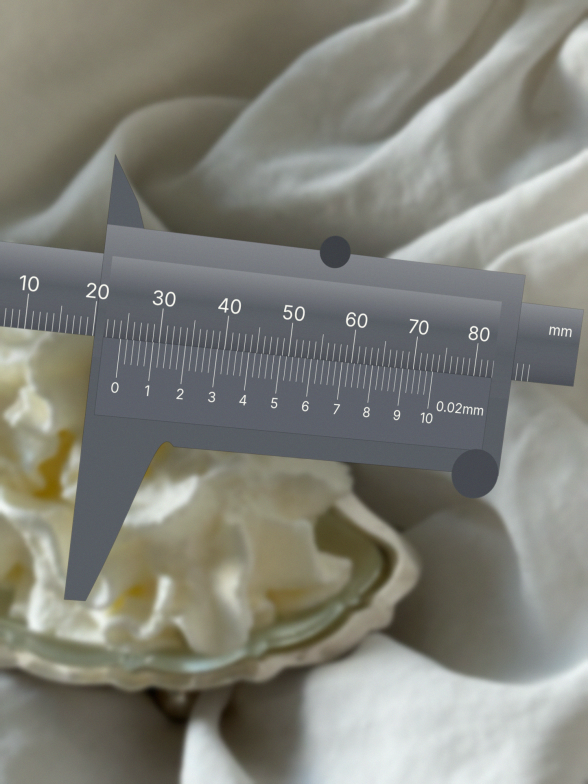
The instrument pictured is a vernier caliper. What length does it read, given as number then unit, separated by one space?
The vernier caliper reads 24.2 mm
